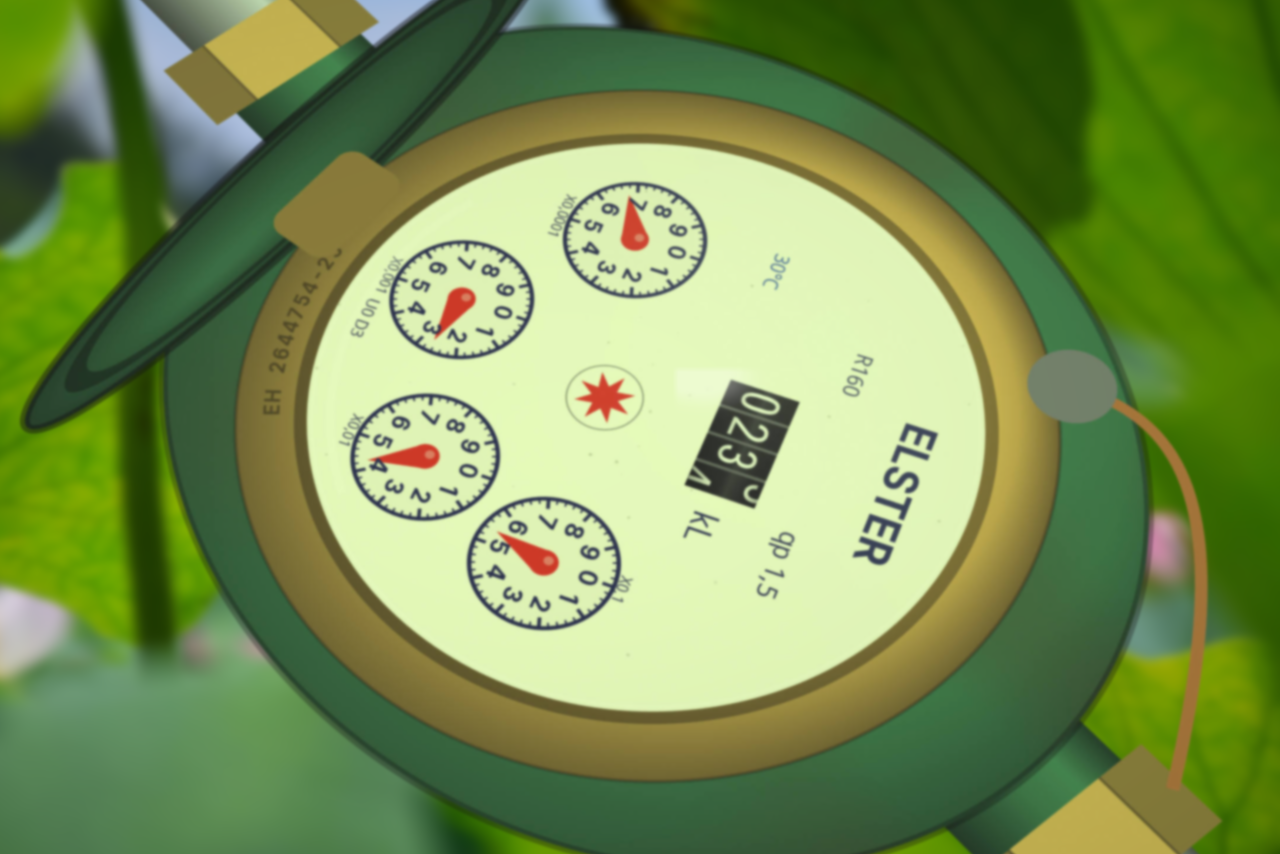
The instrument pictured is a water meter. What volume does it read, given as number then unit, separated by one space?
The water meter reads 233.5426 kL
